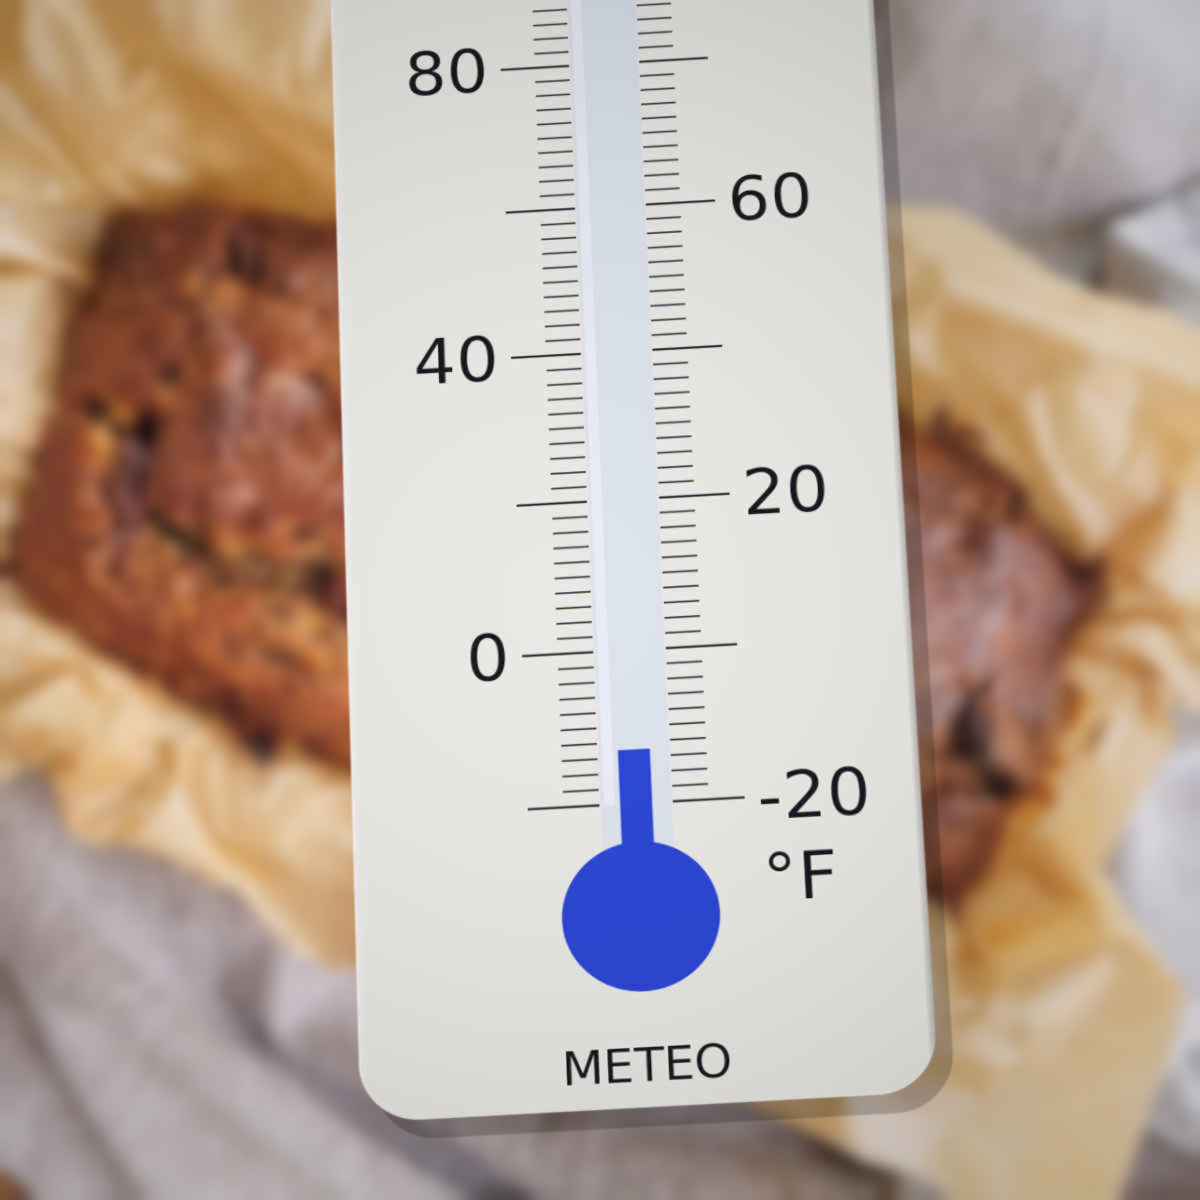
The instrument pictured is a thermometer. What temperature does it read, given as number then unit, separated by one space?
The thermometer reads -13 °F
